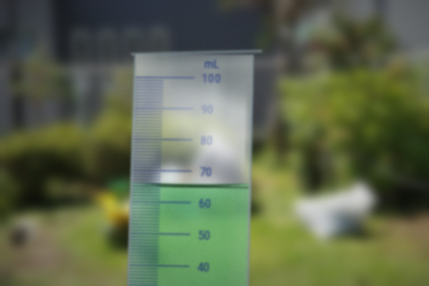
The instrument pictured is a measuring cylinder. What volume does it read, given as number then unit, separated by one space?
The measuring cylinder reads 65 mL
